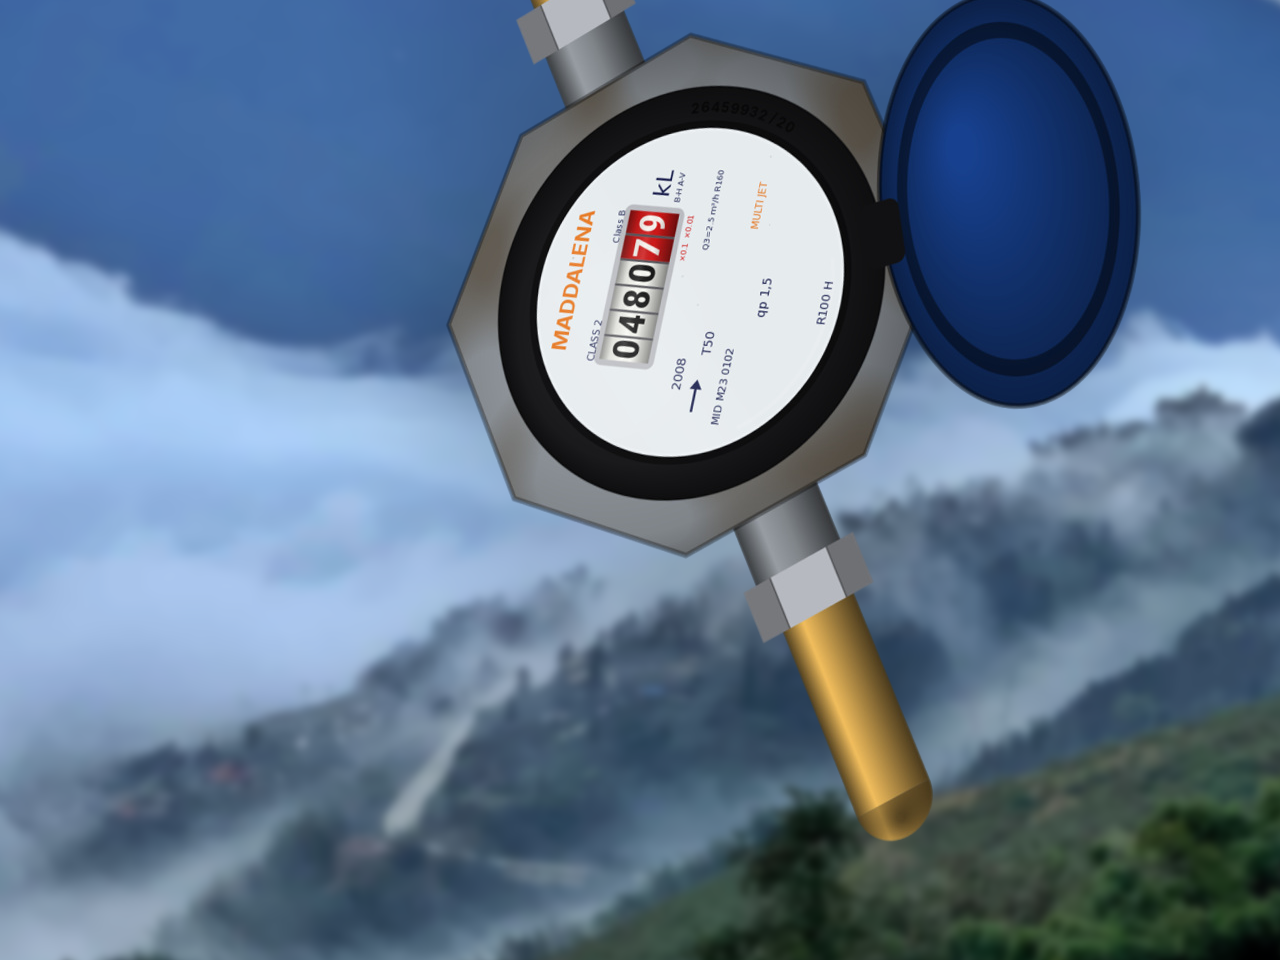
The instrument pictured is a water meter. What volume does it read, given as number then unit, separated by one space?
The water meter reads 480.79 kL
